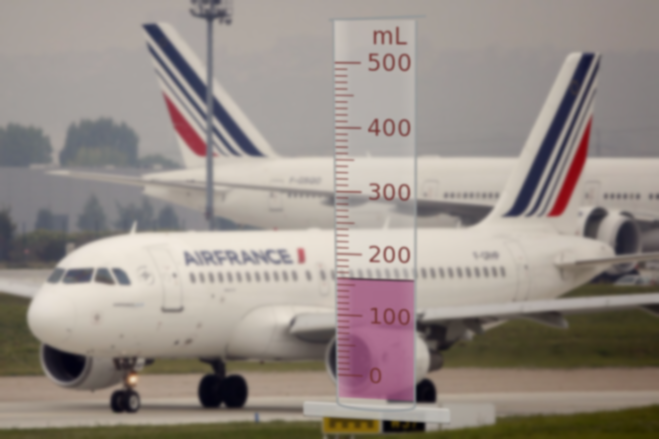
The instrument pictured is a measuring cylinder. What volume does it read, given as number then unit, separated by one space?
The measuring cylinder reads 160 mL
